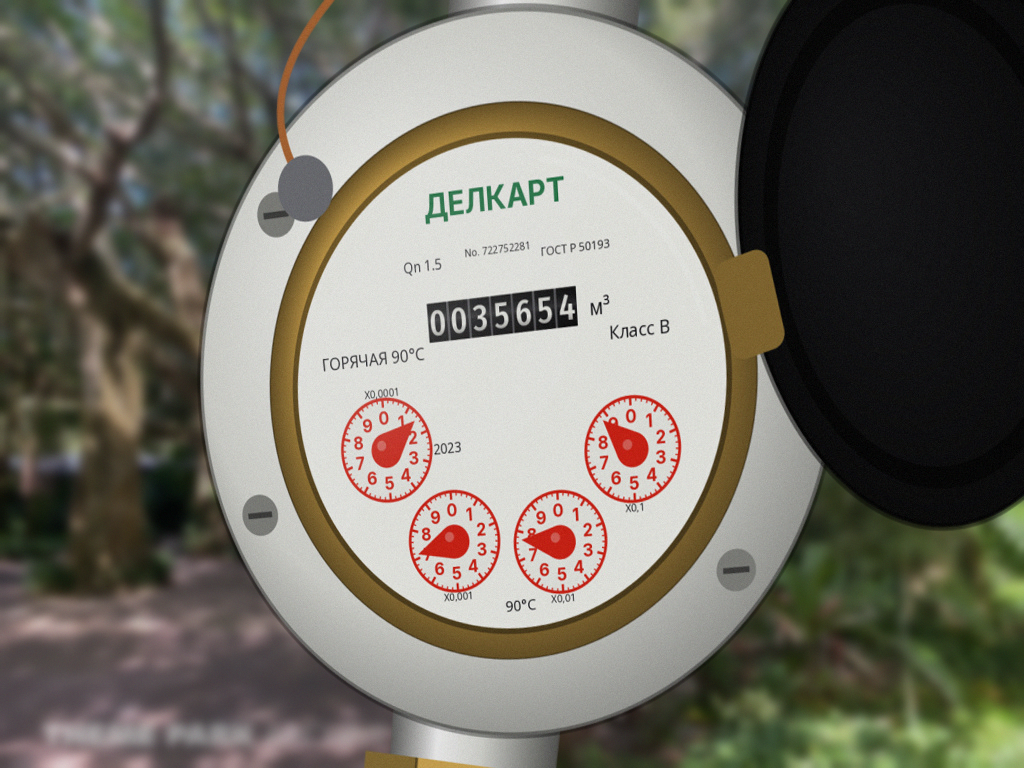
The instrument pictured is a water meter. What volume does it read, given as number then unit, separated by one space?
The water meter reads 35654.8771 m³
